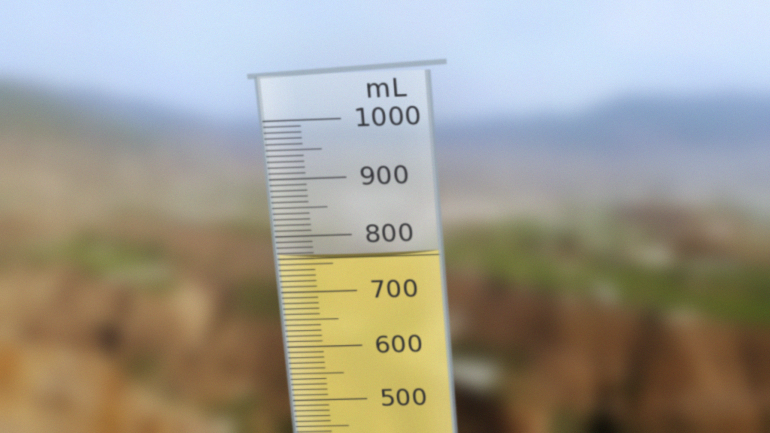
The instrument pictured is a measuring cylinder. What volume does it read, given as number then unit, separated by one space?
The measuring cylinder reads 760 mL
